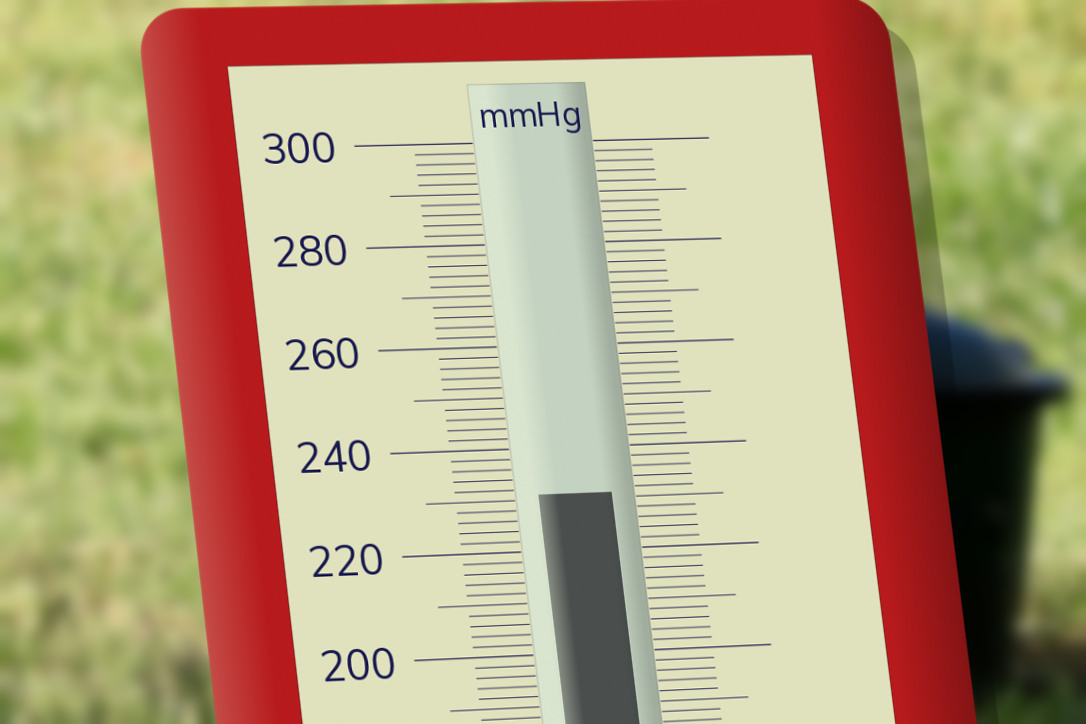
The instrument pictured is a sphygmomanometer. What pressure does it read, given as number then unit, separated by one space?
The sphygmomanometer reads 231 mmHg
